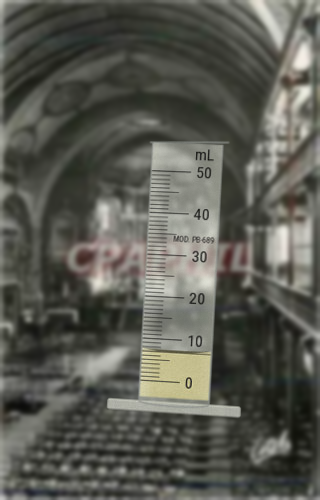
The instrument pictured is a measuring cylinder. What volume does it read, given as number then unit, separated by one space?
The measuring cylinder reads 7 mL
